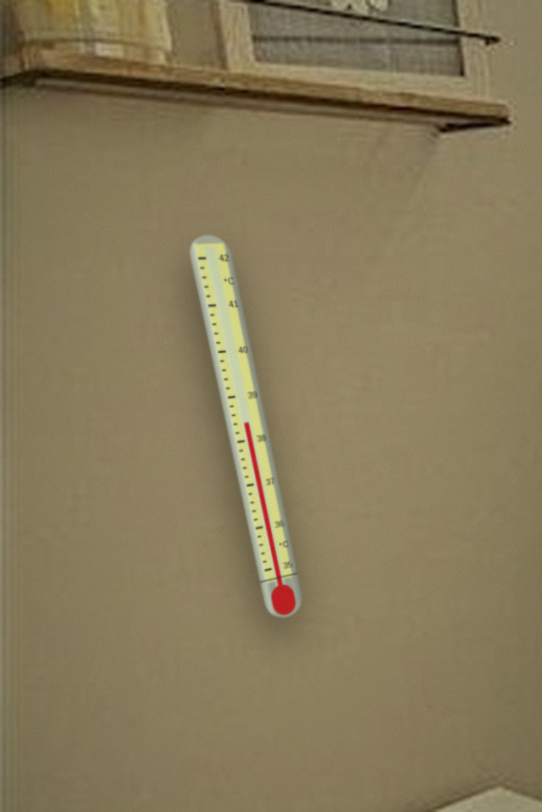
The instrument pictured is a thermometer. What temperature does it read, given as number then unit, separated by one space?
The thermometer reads 38.4 °C
